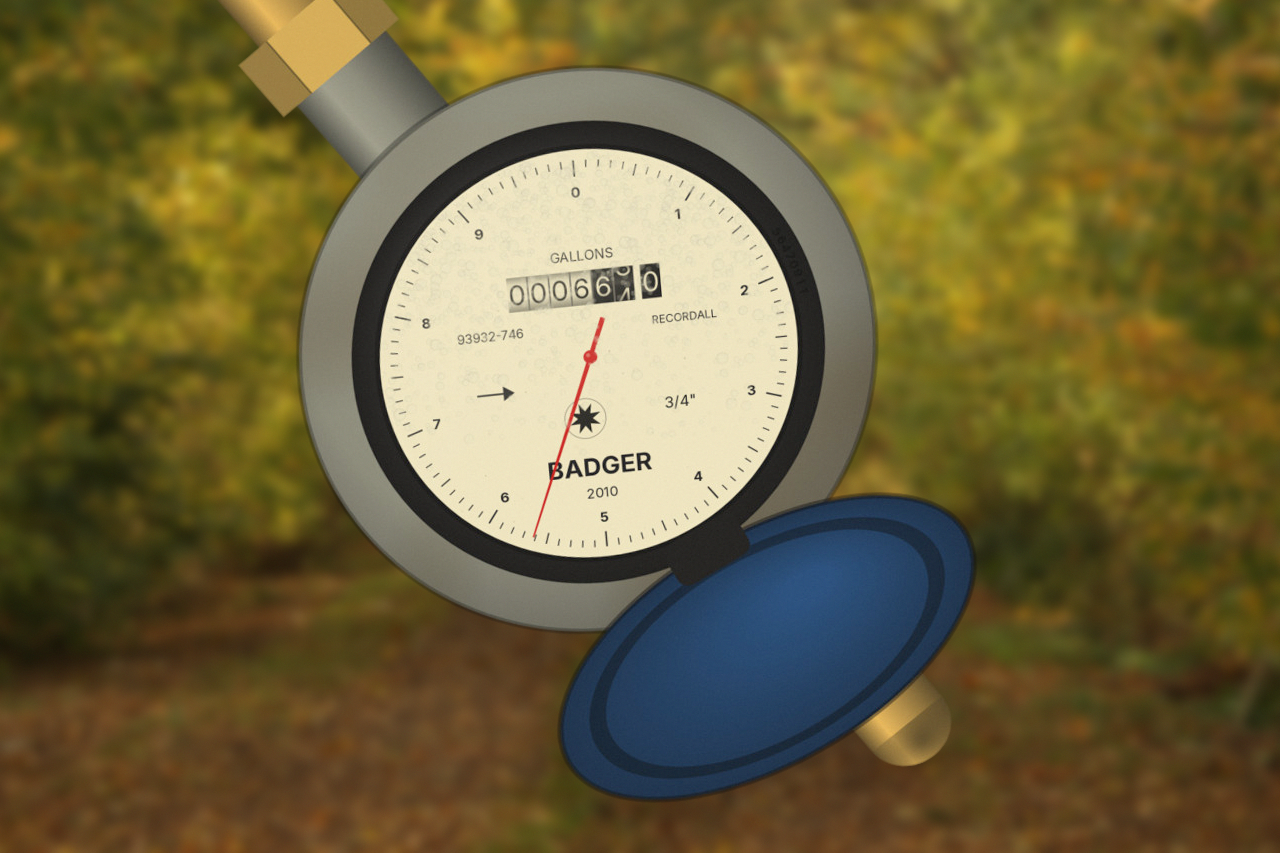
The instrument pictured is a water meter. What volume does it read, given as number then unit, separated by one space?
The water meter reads 6635.6 gal
